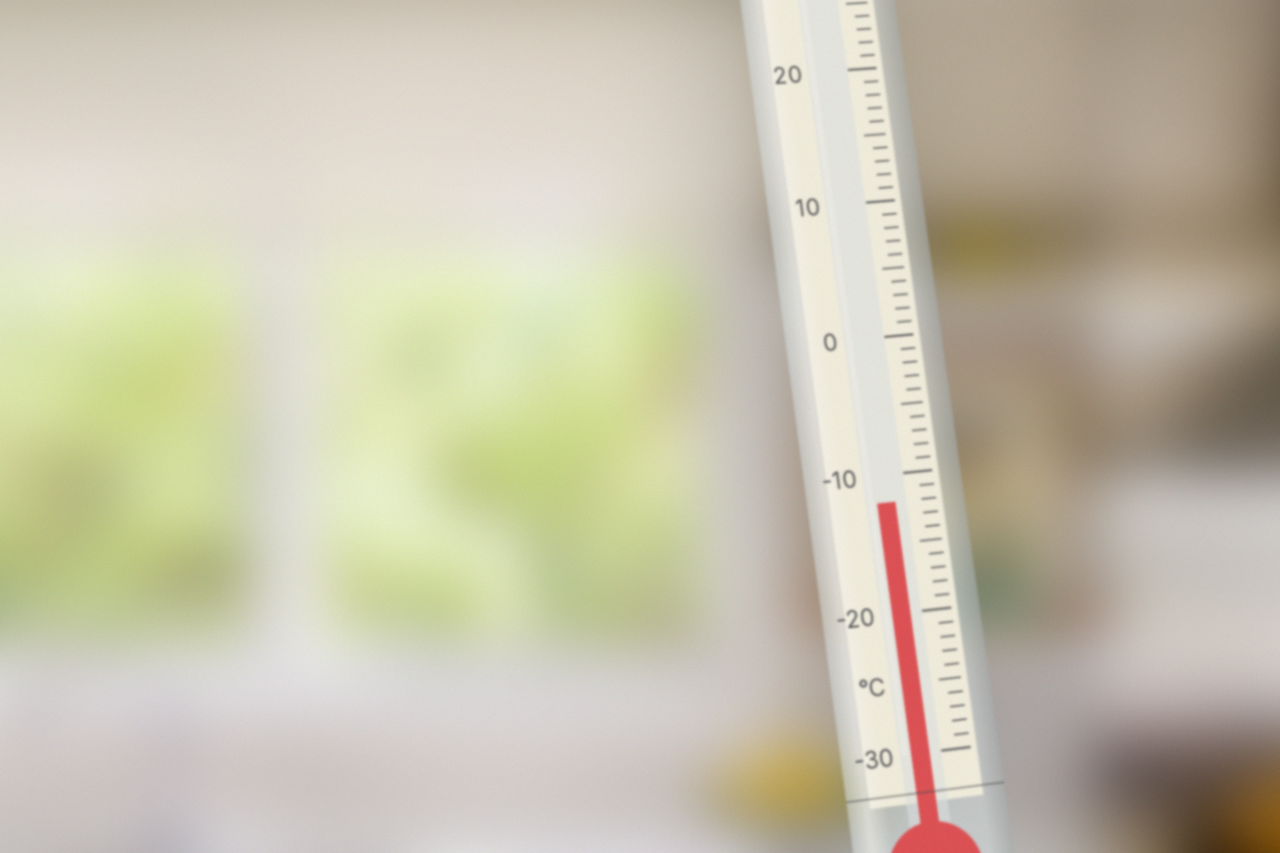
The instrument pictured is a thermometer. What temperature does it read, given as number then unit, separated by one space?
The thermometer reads -12 °C
